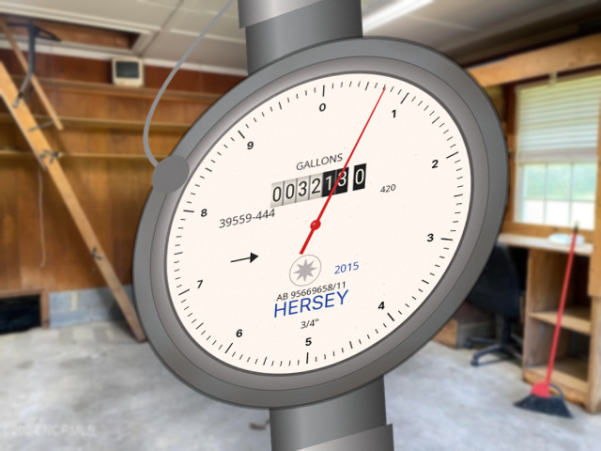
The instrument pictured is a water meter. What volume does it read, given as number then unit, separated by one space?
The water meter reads 32130.7 gal
